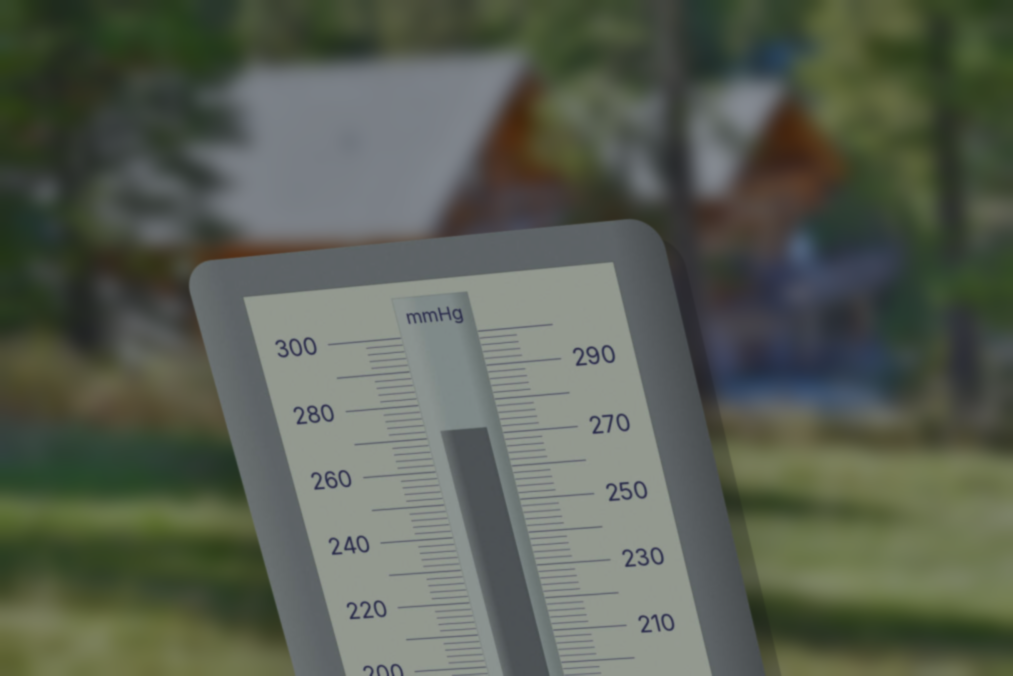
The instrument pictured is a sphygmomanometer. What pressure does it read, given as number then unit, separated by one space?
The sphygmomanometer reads 272 mmHg
